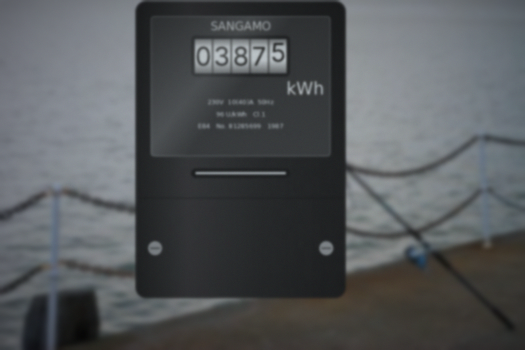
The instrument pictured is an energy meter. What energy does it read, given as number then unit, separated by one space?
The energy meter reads 3875 kWh
